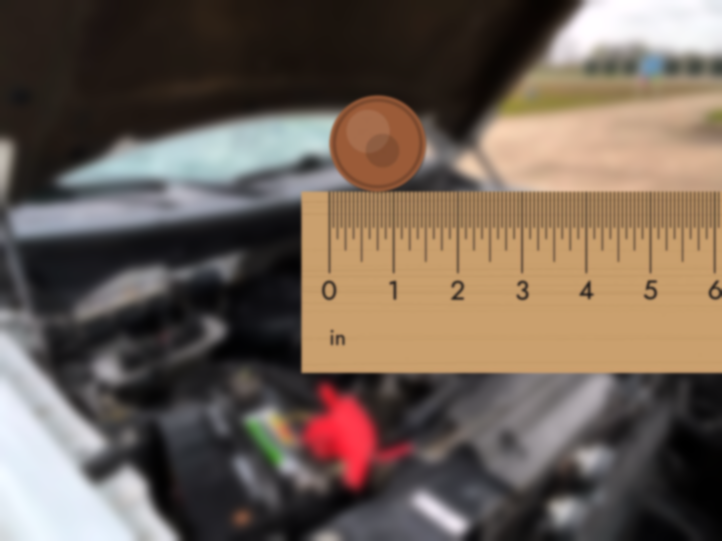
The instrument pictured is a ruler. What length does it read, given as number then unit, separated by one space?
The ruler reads 1.5 in
